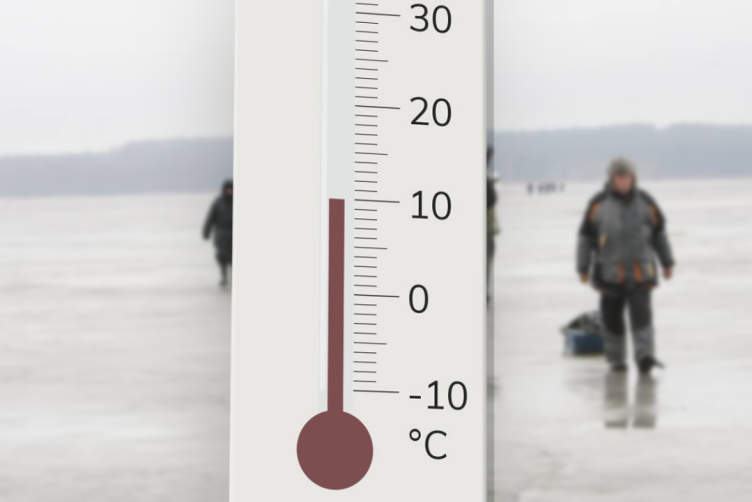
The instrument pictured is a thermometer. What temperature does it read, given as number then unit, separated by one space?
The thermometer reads 10 °C
